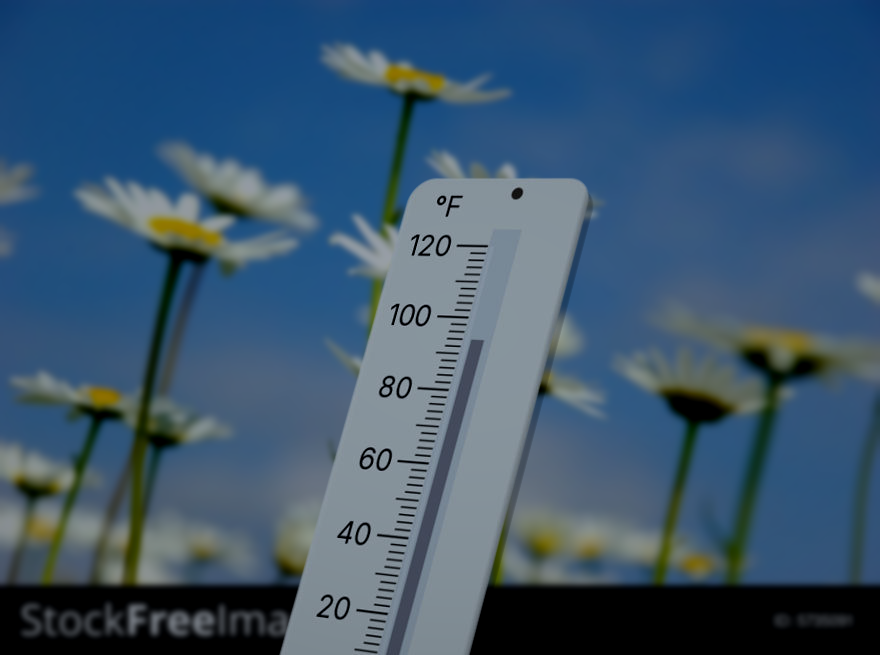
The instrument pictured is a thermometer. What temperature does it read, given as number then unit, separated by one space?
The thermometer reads 94 °F
